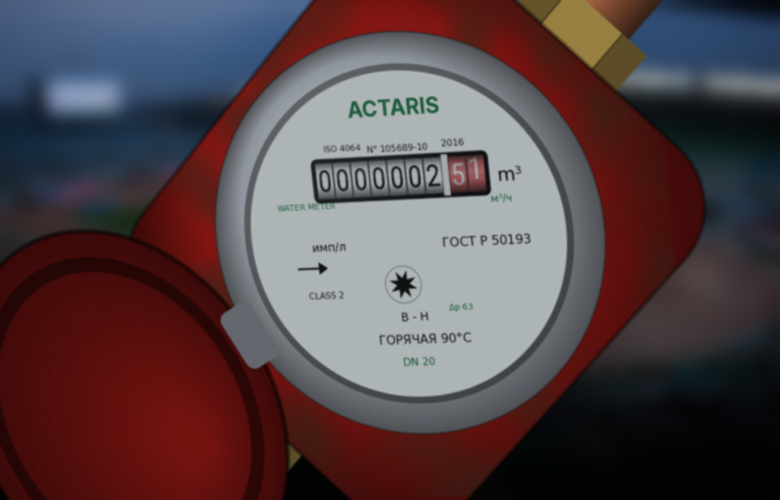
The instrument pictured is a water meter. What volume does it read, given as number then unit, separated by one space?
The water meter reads 2.51 m³
